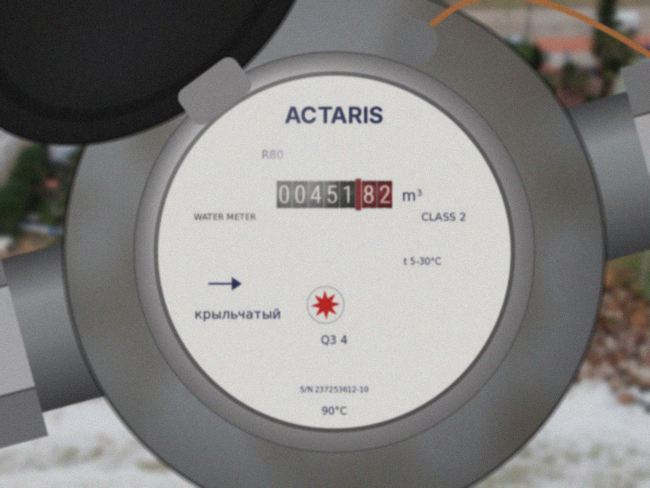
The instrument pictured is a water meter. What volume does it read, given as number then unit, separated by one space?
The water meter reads 451.82 m³
